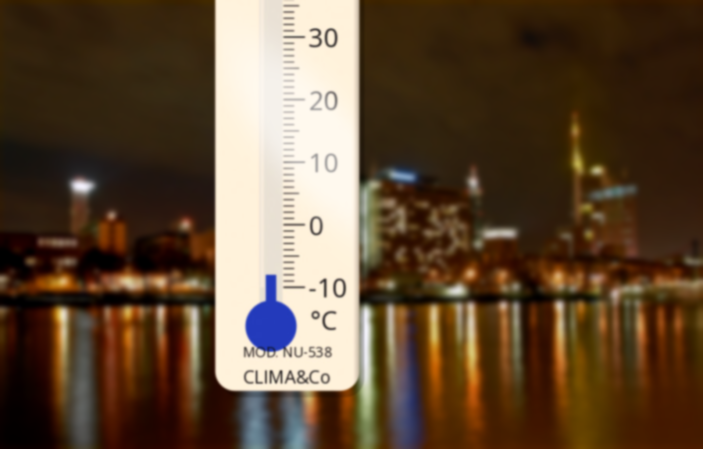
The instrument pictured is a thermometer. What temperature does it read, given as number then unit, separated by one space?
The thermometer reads -8 °C
